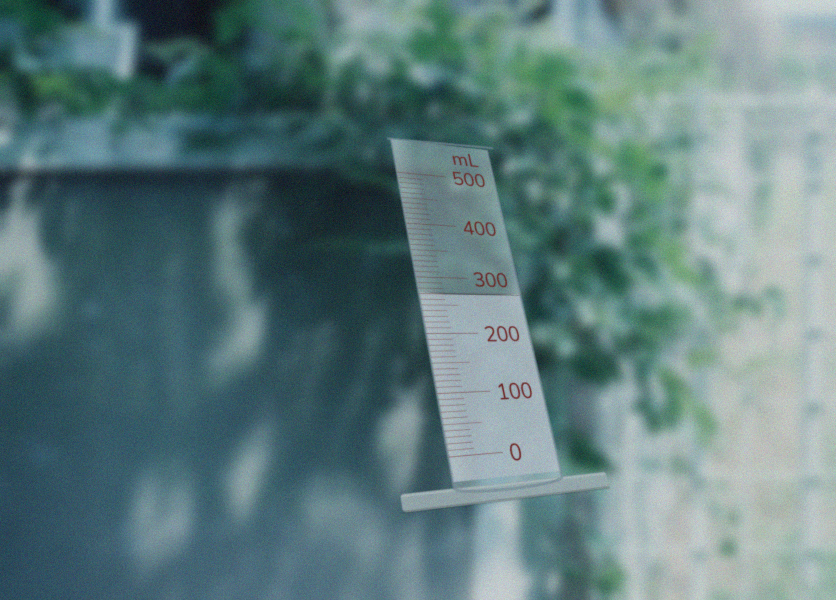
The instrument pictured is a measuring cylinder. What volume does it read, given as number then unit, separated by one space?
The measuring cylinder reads 270 mL
